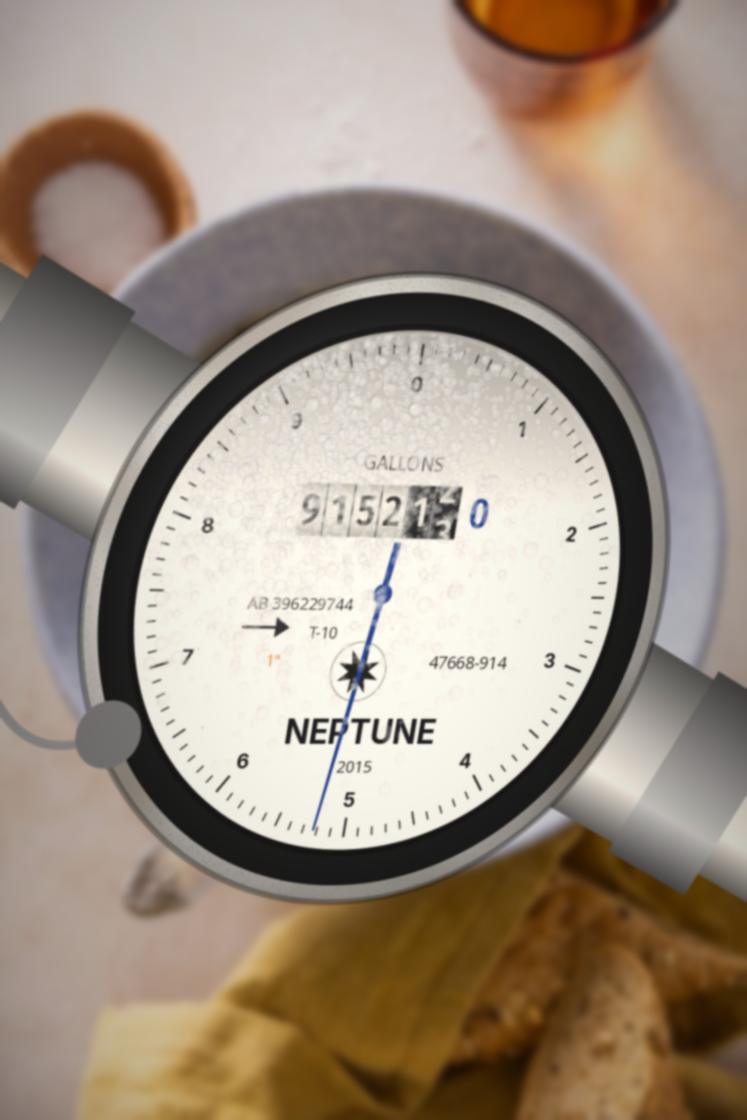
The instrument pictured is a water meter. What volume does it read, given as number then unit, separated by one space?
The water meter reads 9152125.2 gal
